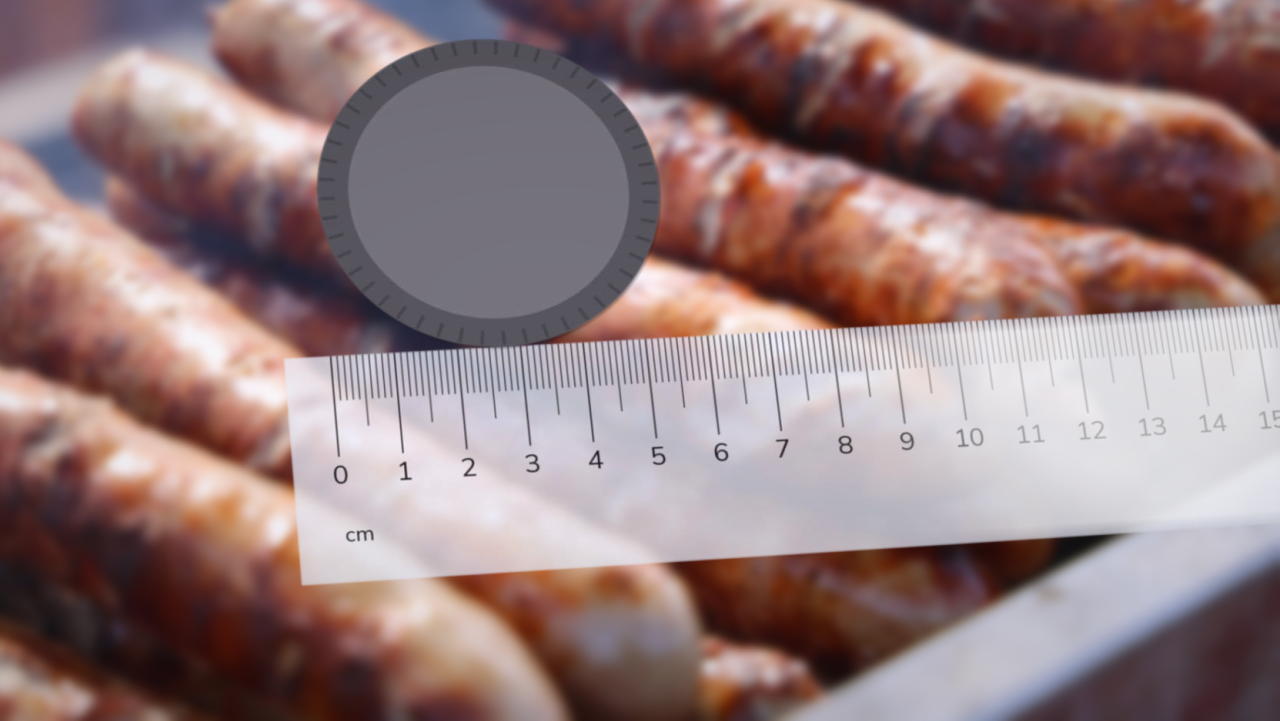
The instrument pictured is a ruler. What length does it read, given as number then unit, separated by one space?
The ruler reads 5.5 cm
